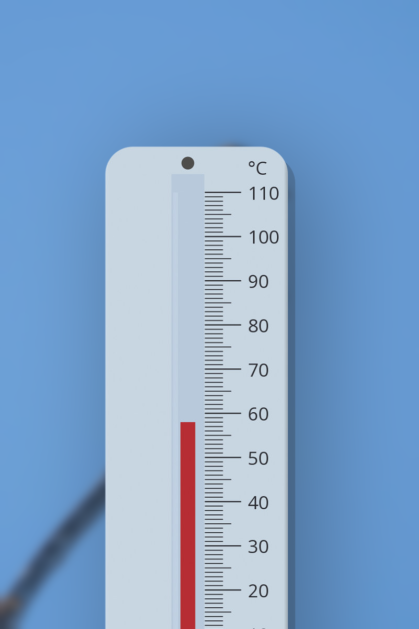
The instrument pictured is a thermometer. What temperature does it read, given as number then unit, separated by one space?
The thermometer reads 58 °C
